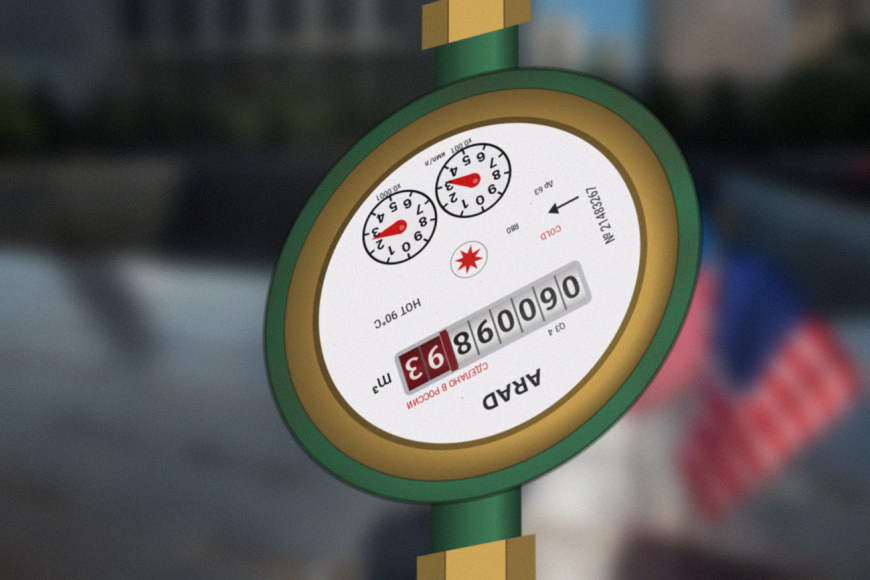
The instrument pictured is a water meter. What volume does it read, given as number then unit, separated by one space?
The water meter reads 60098.9332 m³
